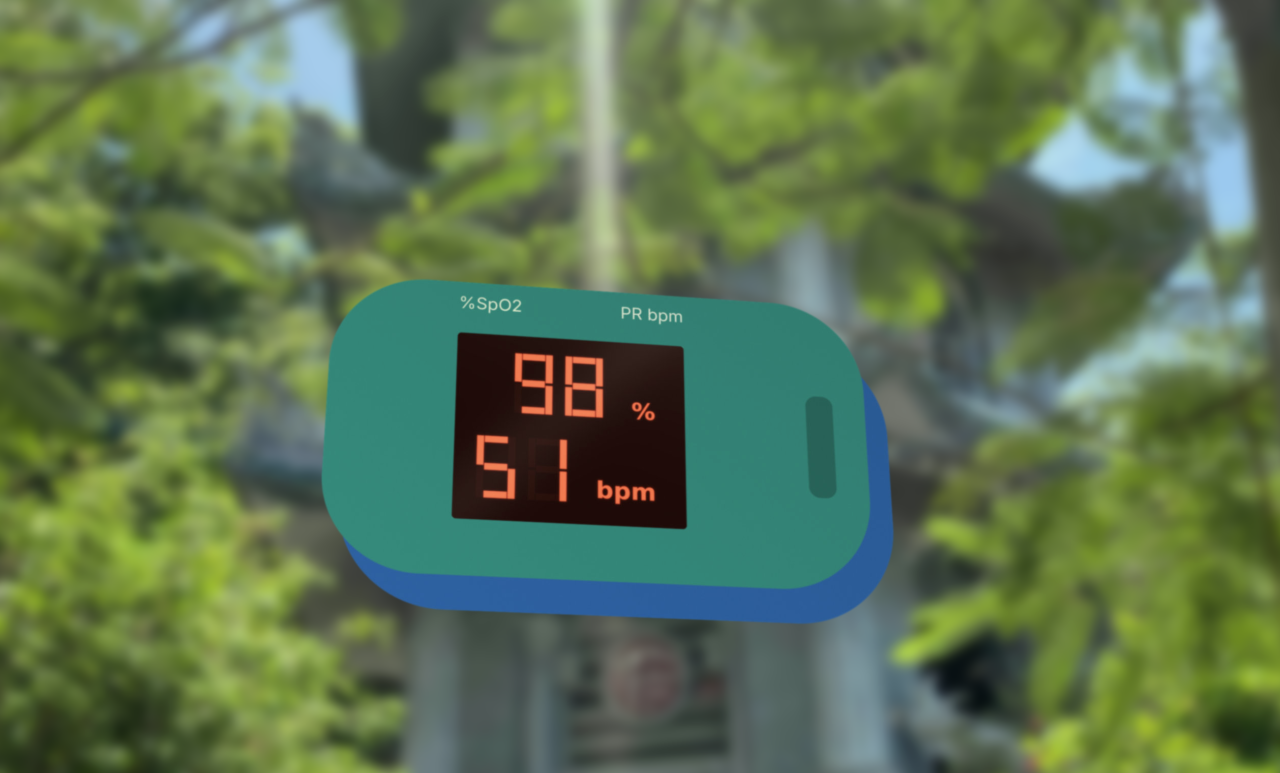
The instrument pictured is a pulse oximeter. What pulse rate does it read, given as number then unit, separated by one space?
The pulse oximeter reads 51 bpm
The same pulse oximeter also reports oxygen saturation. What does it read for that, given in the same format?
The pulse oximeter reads 98 %
